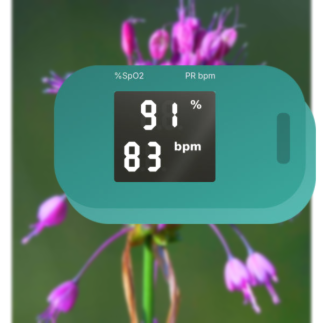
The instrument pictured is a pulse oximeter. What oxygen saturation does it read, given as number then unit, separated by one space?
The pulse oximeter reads 91 %
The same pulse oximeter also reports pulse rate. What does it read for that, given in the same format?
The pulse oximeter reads 83 bpm
